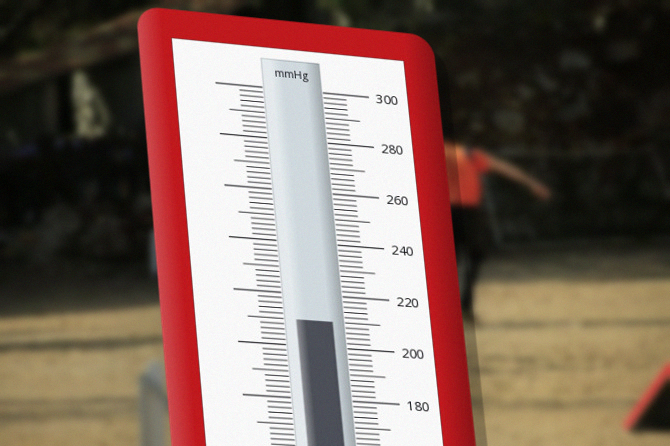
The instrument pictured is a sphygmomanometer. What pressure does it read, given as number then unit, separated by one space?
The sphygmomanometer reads 210 mmHg
